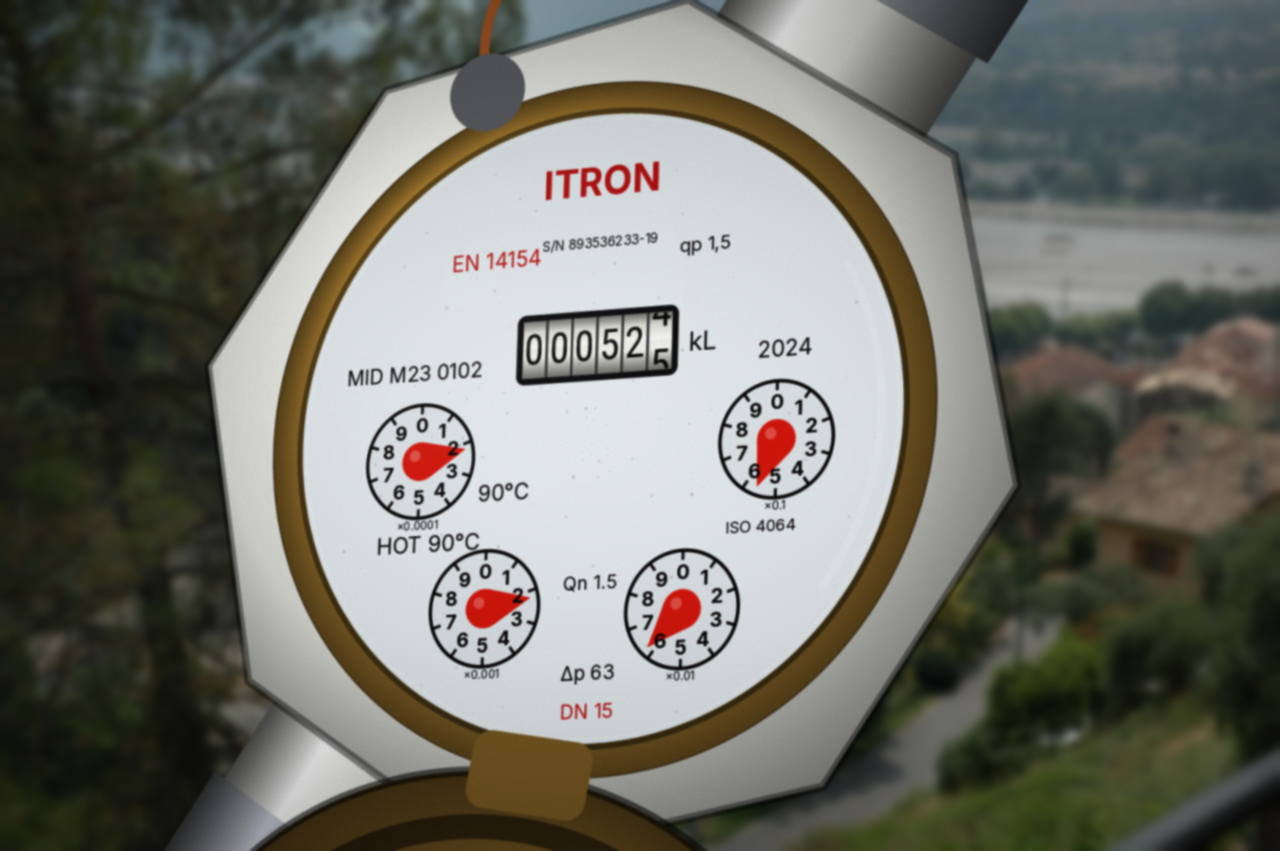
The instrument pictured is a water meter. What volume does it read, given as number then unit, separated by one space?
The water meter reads 524.5622 kL
